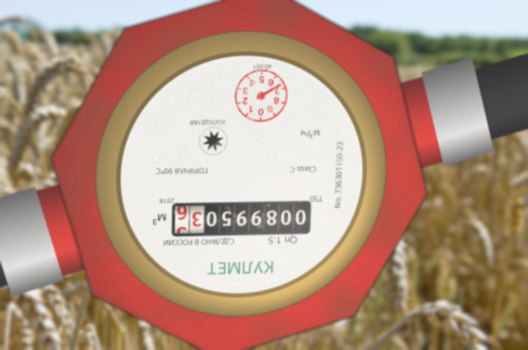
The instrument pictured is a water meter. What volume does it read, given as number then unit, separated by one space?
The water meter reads 89950.356 m³
